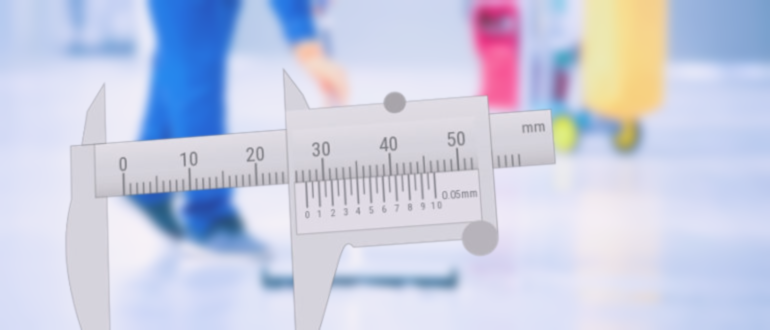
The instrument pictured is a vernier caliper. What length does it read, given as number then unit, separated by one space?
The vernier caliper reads 27.4 mm
